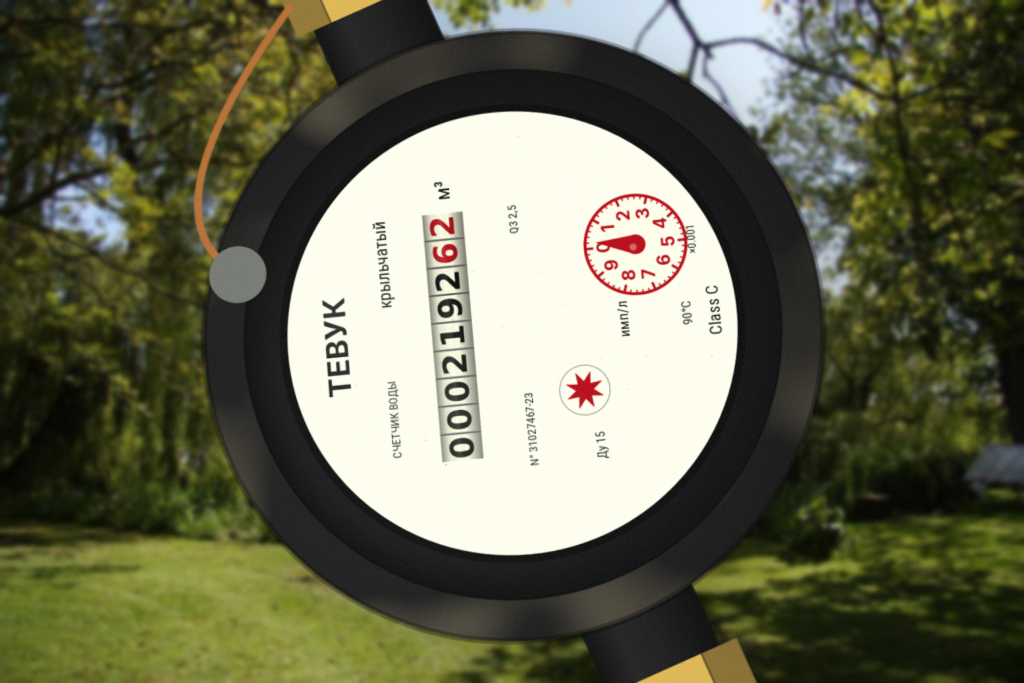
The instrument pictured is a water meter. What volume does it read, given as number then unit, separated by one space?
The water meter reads 2192.620 m³
